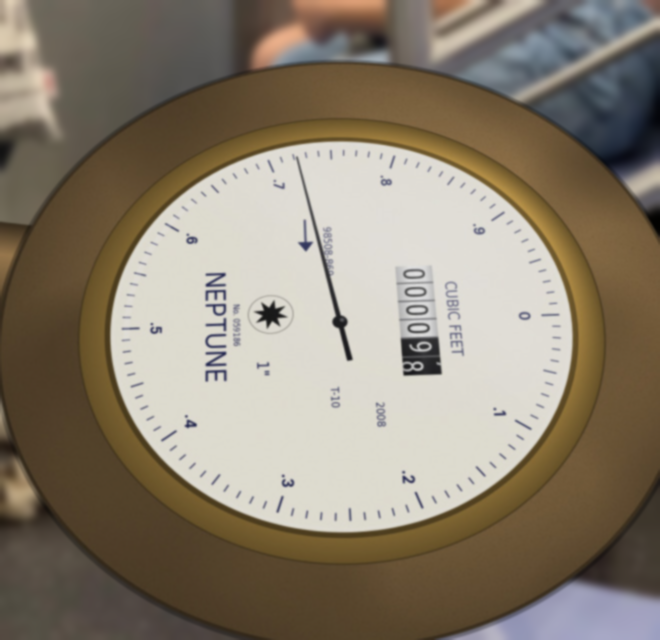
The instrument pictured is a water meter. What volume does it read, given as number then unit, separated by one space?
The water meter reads 97.72 ft³
